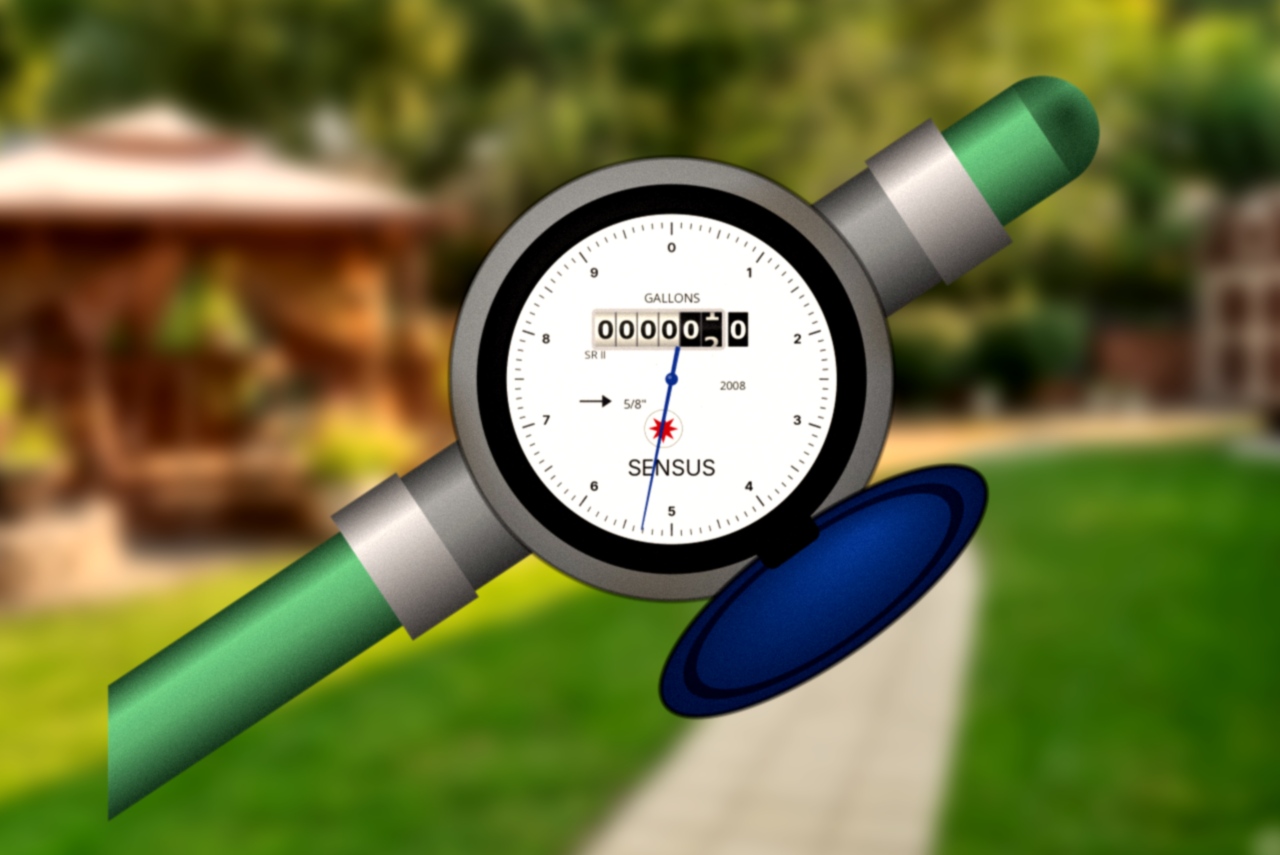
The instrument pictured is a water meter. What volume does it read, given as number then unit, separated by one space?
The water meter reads 15.3 gal
